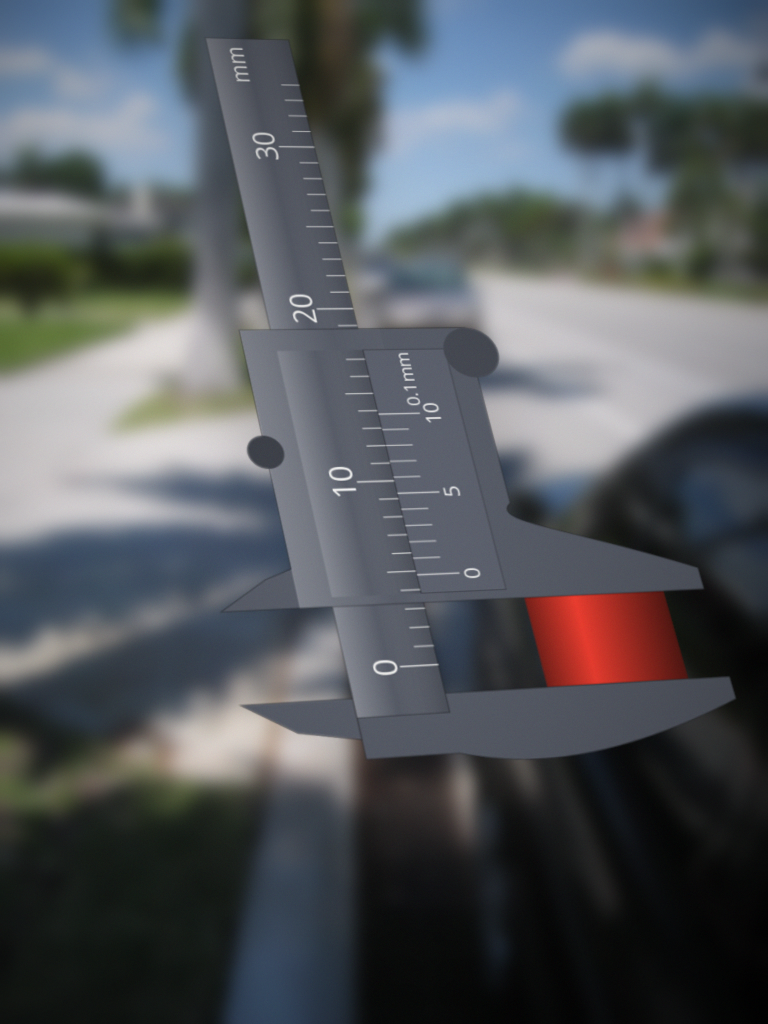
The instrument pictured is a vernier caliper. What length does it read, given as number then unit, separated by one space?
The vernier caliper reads 4.8 mm
